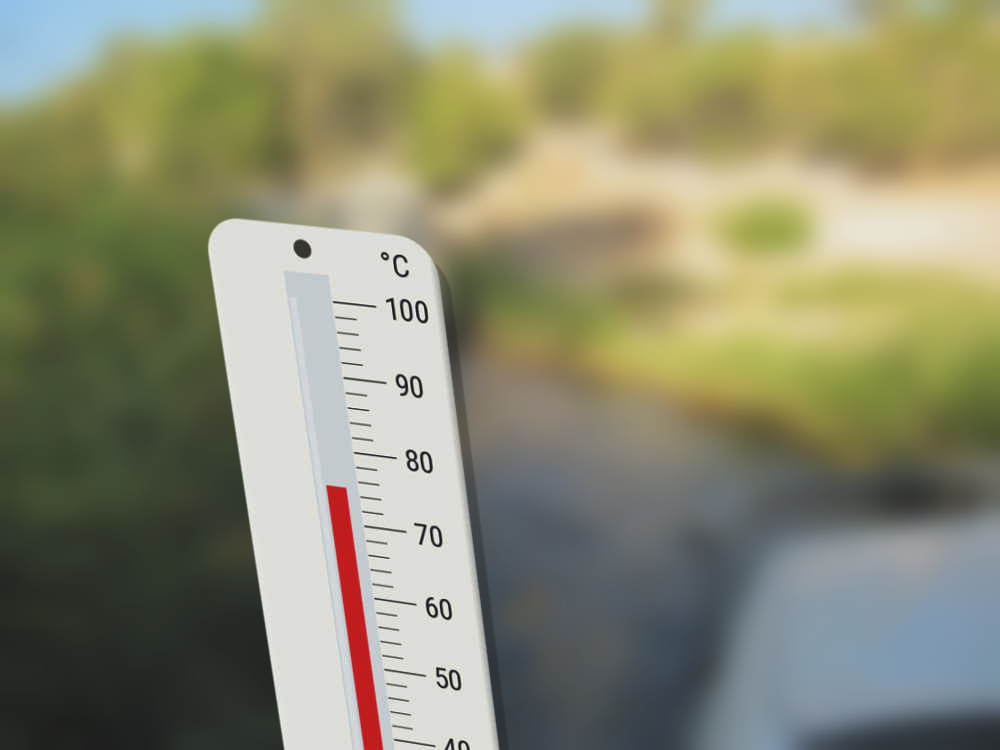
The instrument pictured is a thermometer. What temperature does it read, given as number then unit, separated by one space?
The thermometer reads 75 °C
